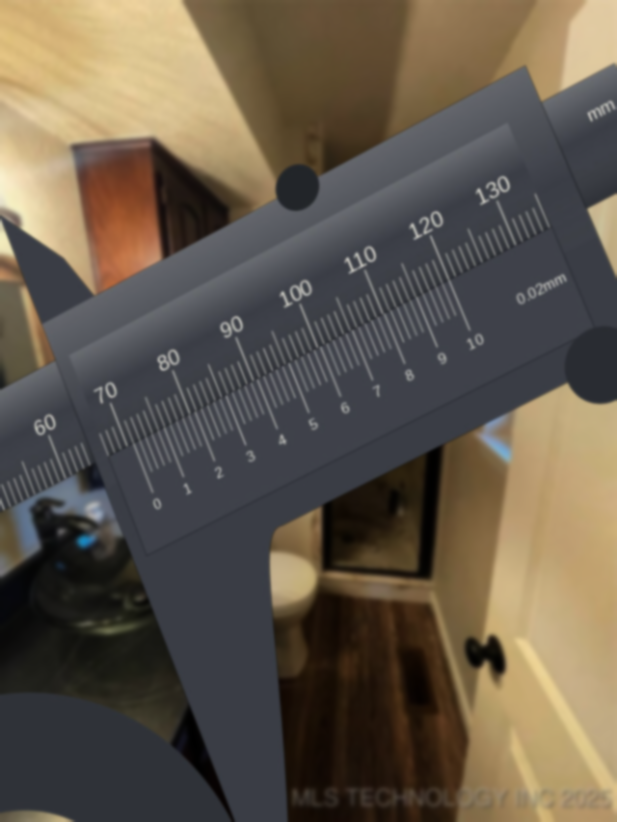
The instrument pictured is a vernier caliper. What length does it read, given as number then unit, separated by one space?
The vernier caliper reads 71.0 mm
